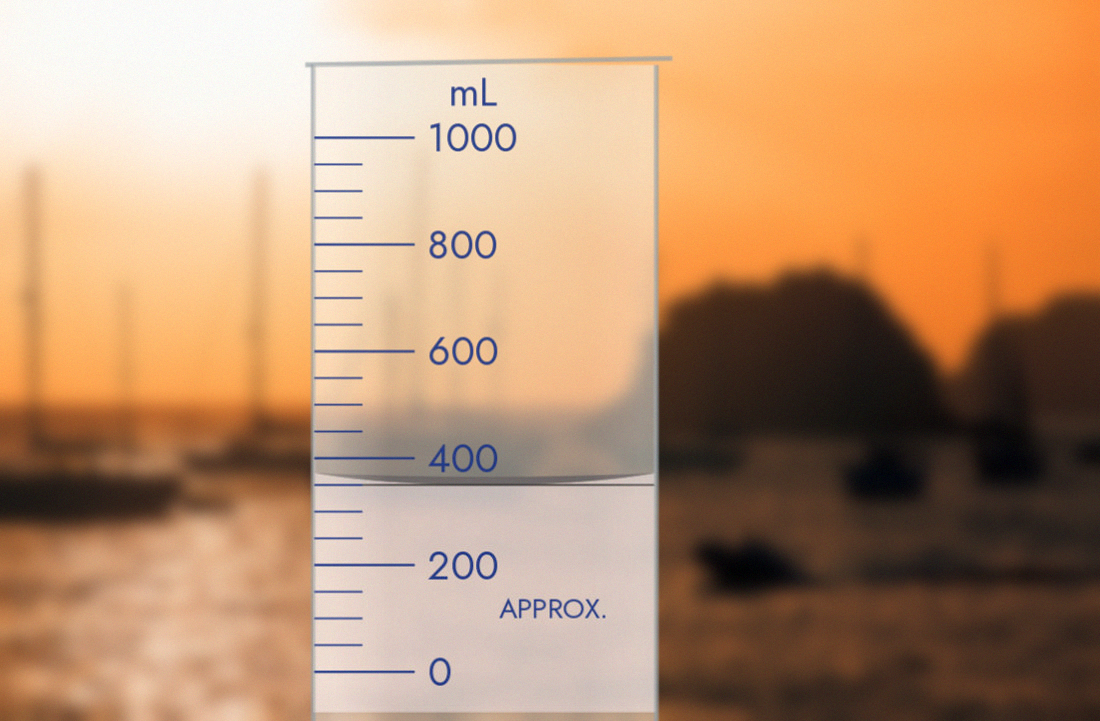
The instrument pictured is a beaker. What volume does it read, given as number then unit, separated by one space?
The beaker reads 350 mL
